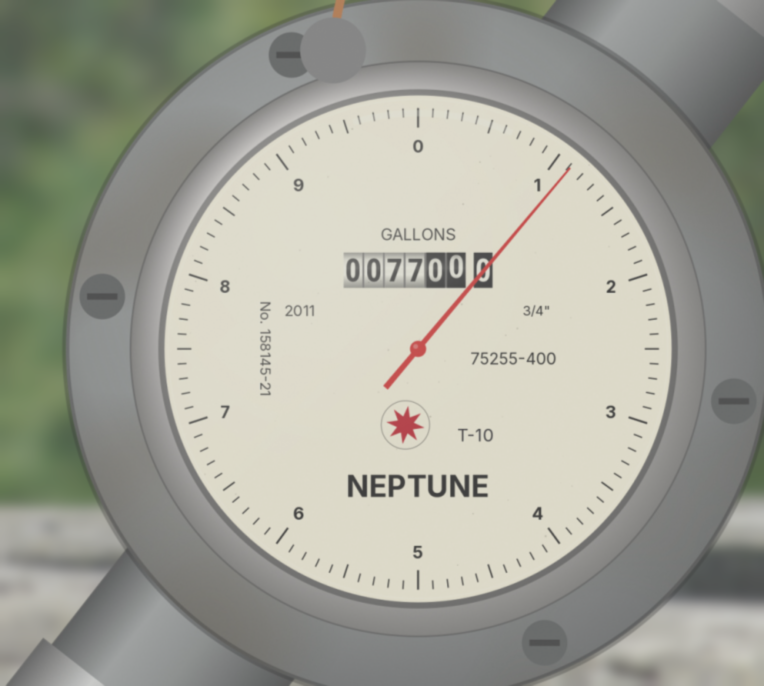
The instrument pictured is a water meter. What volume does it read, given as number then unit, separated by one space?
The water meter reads 77001.1 gal
